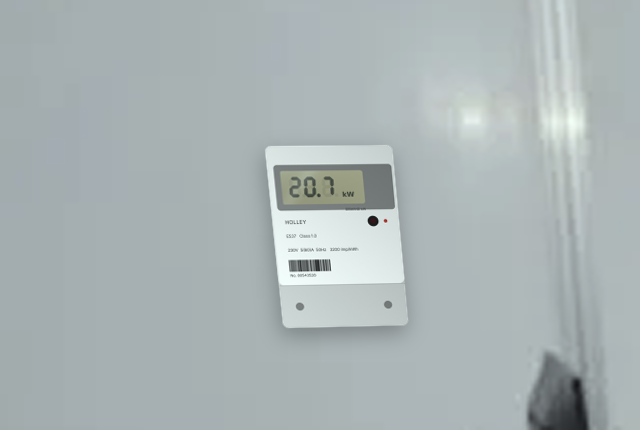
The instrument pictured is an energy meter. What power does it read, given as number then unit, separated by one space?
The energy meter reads 20.7 kW
